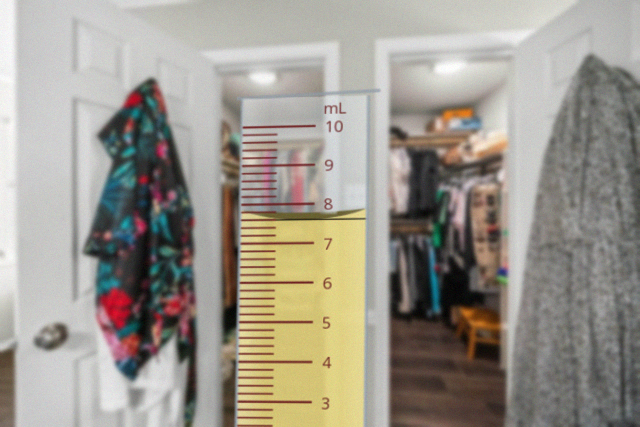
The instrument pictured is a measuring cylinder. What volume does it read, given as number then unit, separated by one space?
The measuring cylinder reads 7.6 mL
